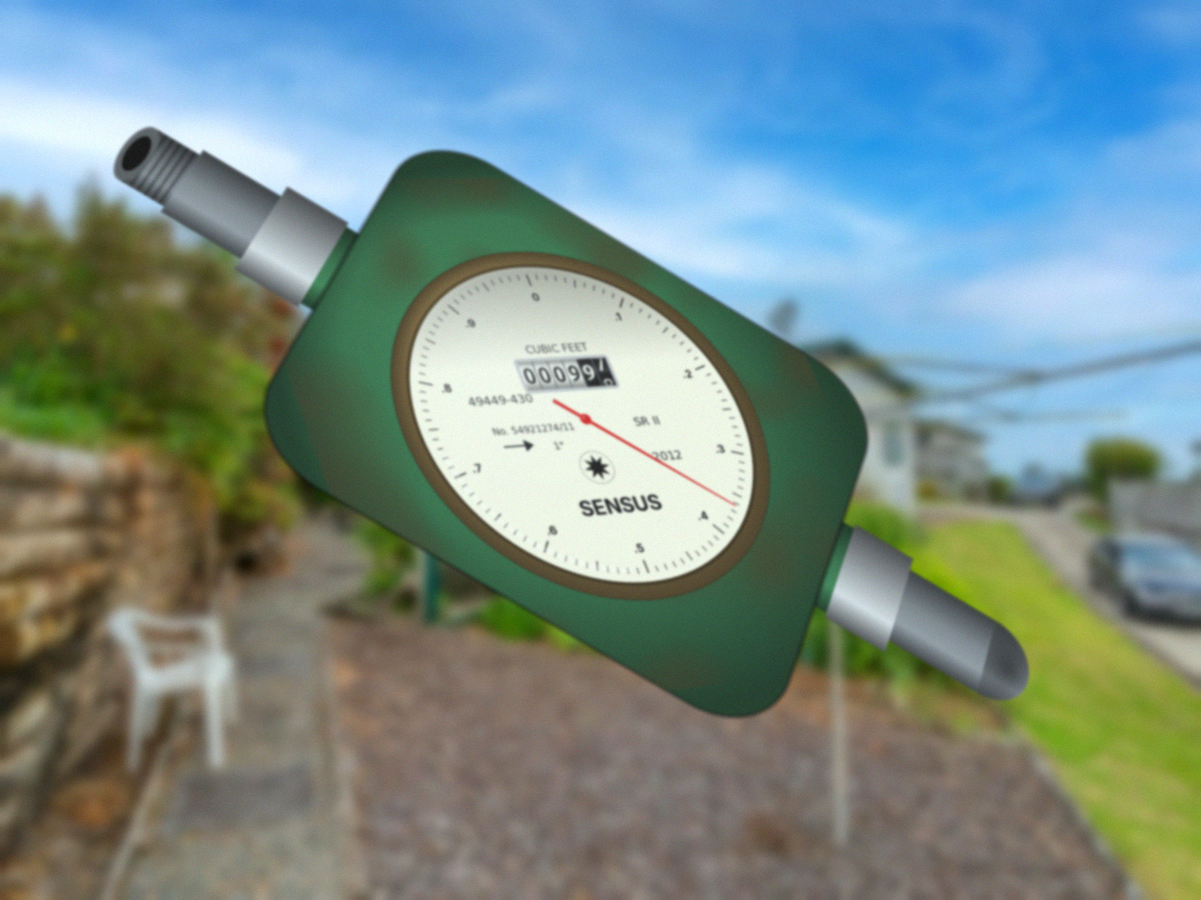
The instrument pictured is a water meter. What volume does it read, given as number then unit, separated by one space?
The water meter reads 997.36 ft³
